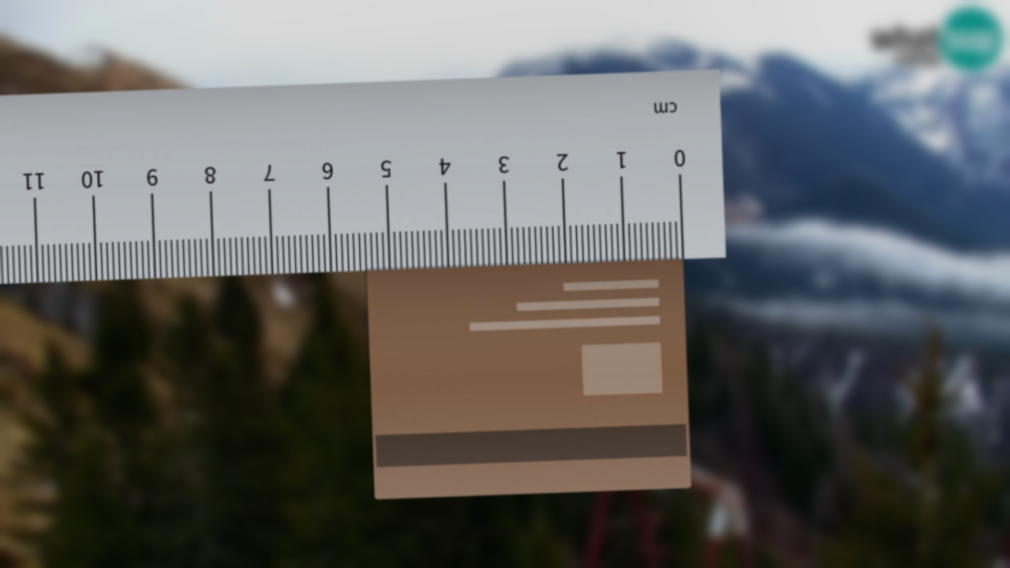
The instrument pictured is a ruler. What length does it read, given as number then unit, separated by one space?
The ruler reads 5.4 cm
